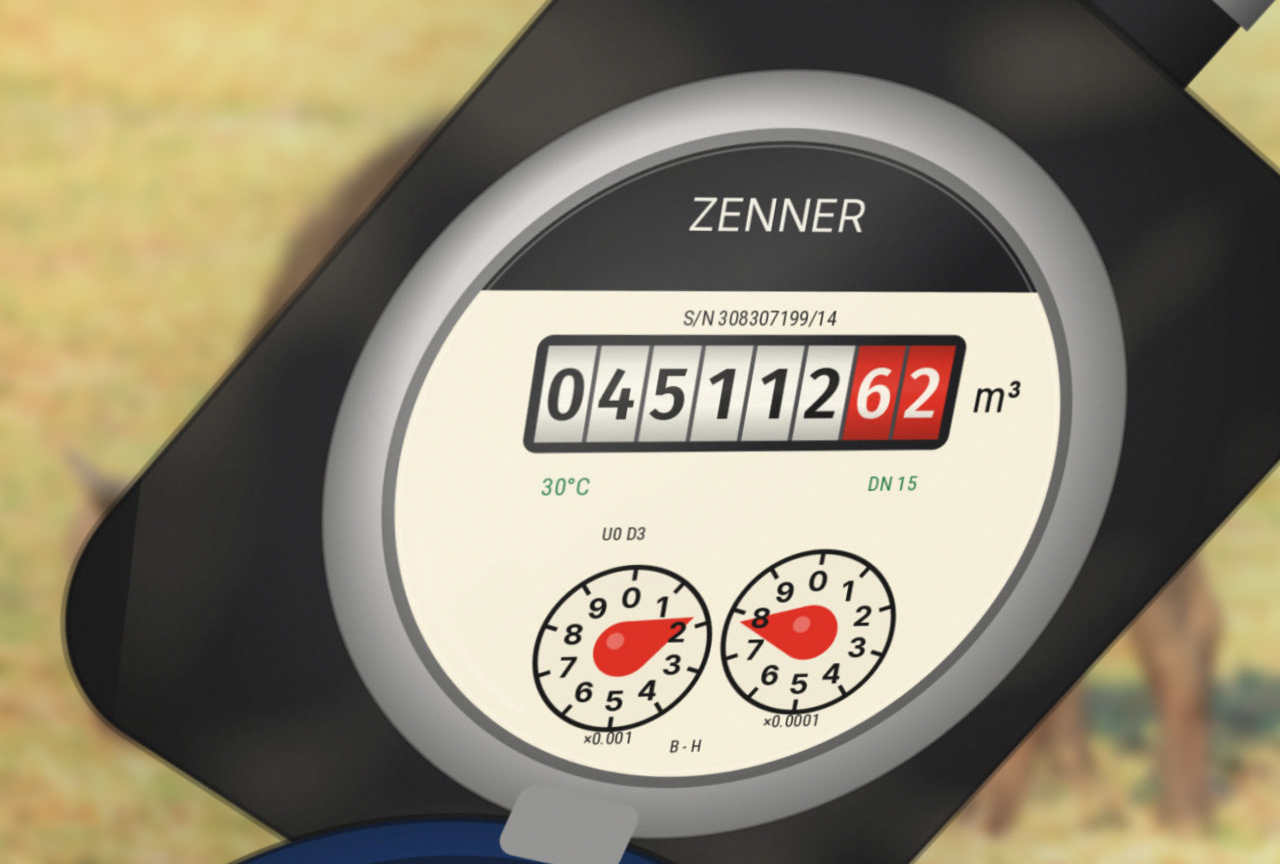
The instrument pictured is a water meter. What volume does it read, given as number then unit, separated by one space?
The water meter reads 45112.6217 m³
